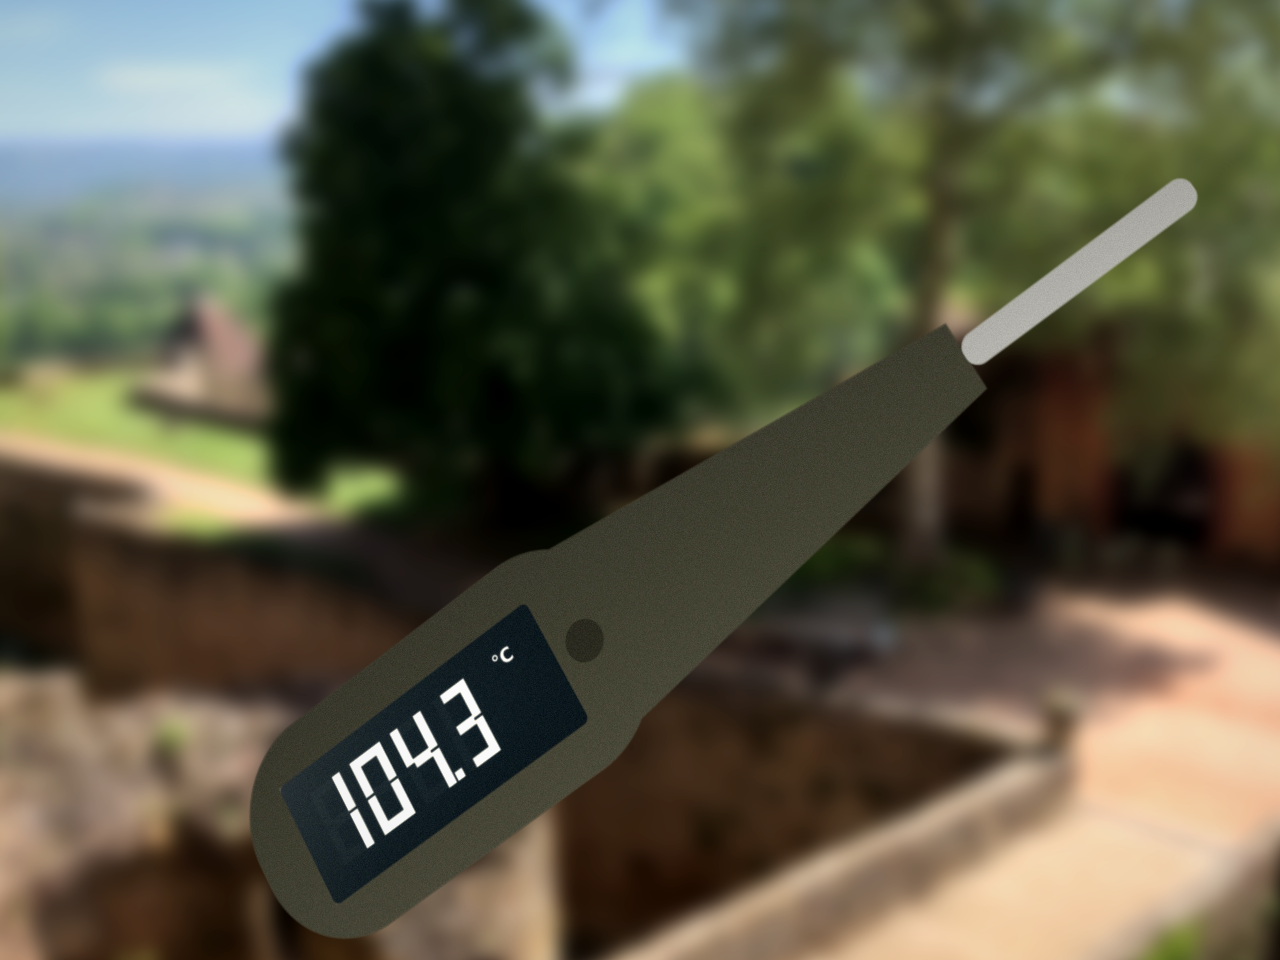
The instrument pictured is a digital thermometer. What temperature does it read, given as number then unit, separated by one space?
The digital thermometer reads 104.3 °C
